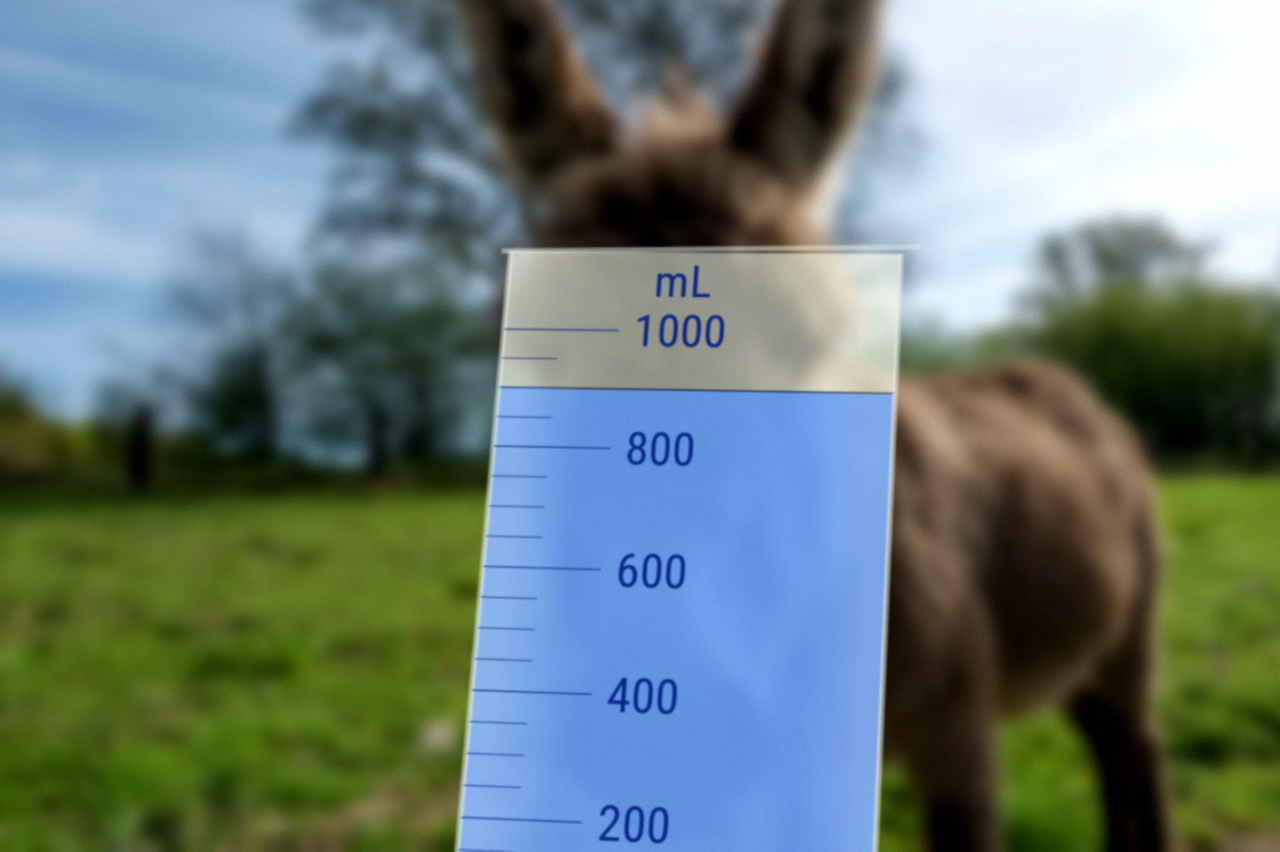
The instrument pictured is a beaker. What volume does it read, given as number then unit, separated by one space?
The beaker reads 900 mL
